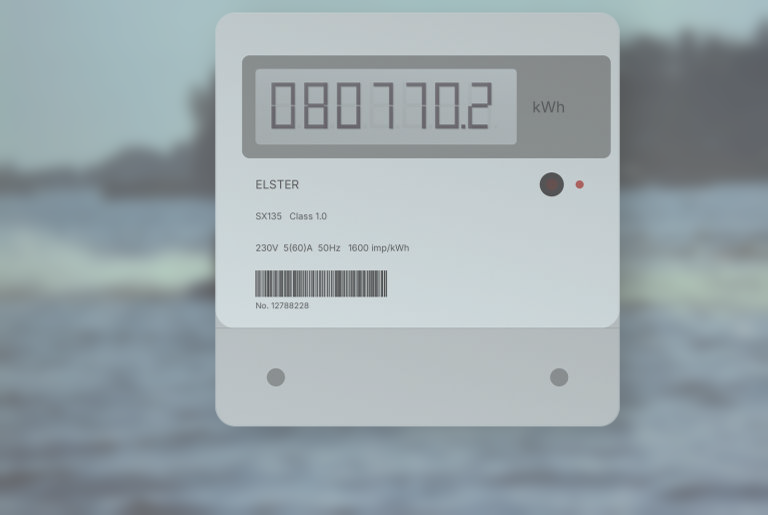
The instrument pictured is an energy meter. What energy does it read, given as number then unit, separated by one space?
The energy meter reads 80770.2 kWh
